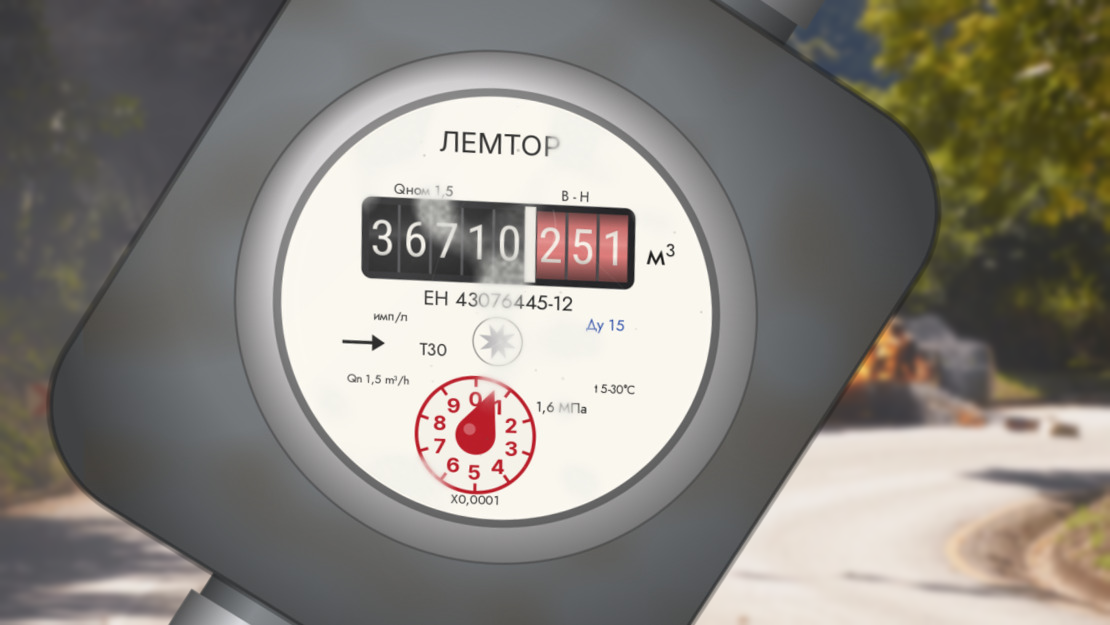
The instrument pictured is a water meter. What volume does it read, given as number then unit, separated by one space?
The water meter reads 36710.2510 m³
